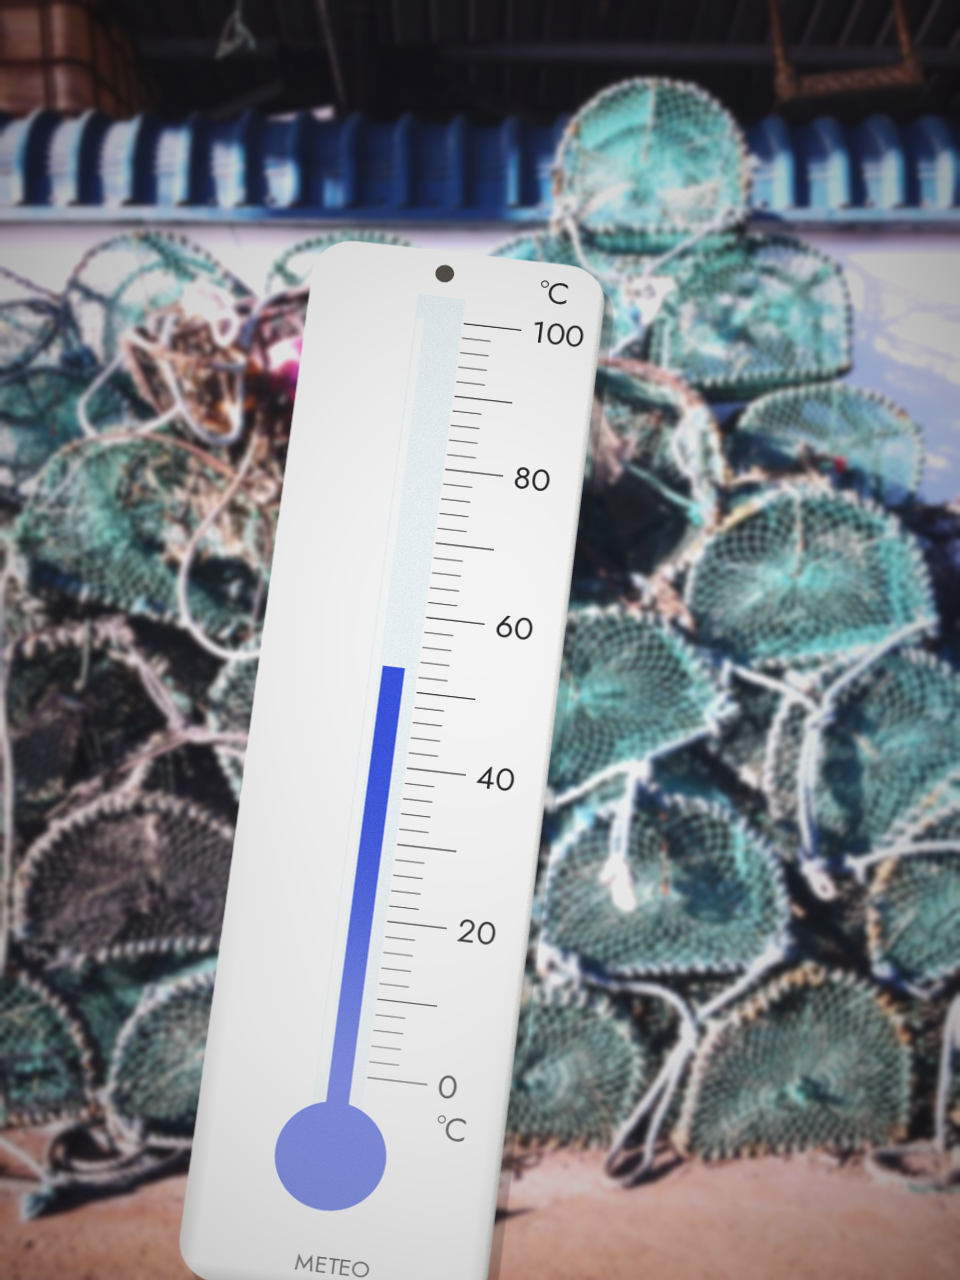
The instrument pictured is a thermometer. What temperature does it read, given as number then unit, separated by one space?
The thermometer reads 53 °C
